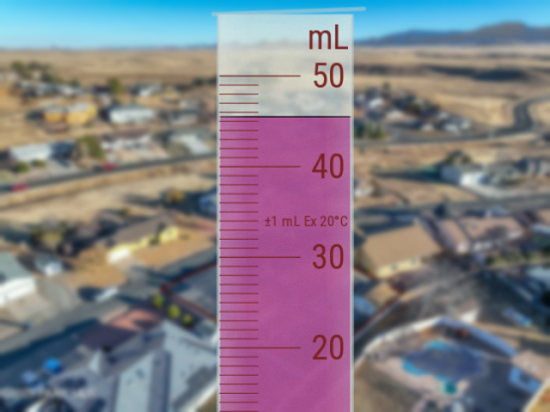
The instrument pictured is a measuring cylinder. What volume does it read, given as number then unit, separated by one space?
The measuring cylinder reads 45.5 mL
